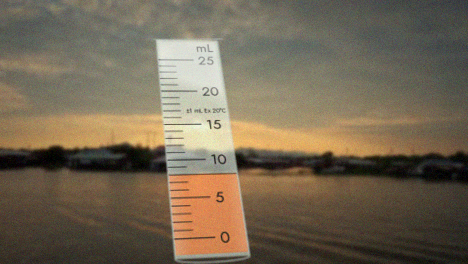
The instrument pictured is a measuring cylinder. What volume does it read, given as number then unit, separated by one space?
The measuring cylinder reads 8 mL
